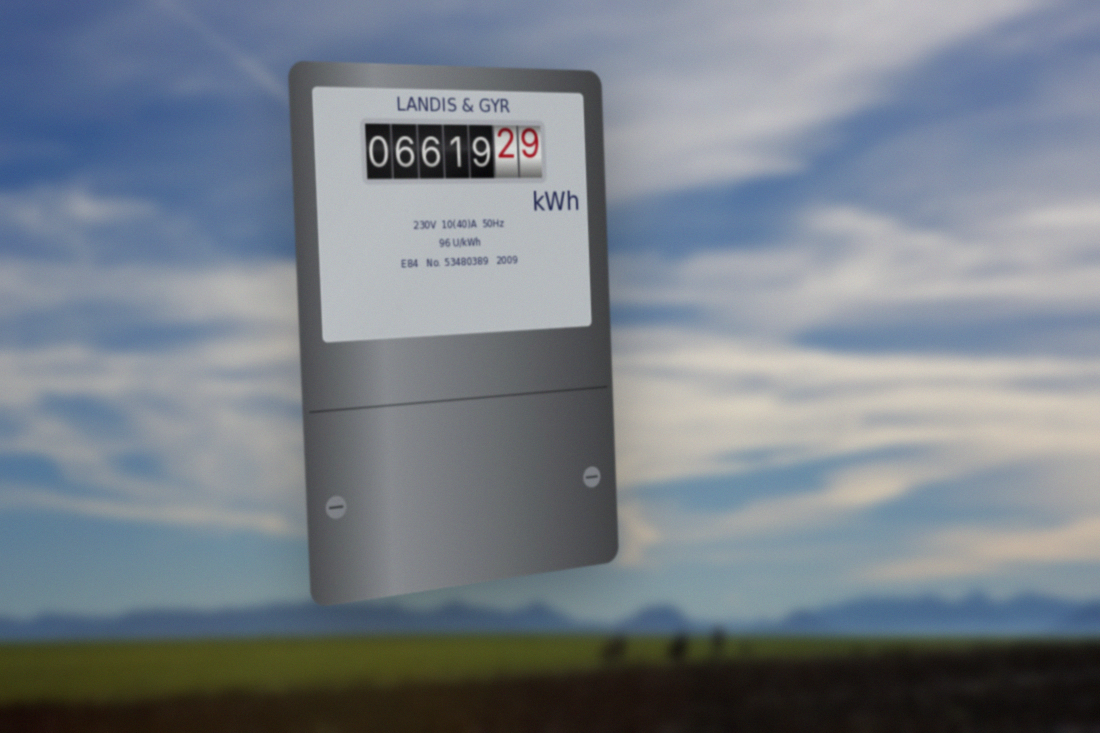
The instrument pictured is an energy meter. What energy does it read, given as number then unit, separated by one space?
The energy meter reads 6619.29 kWh
